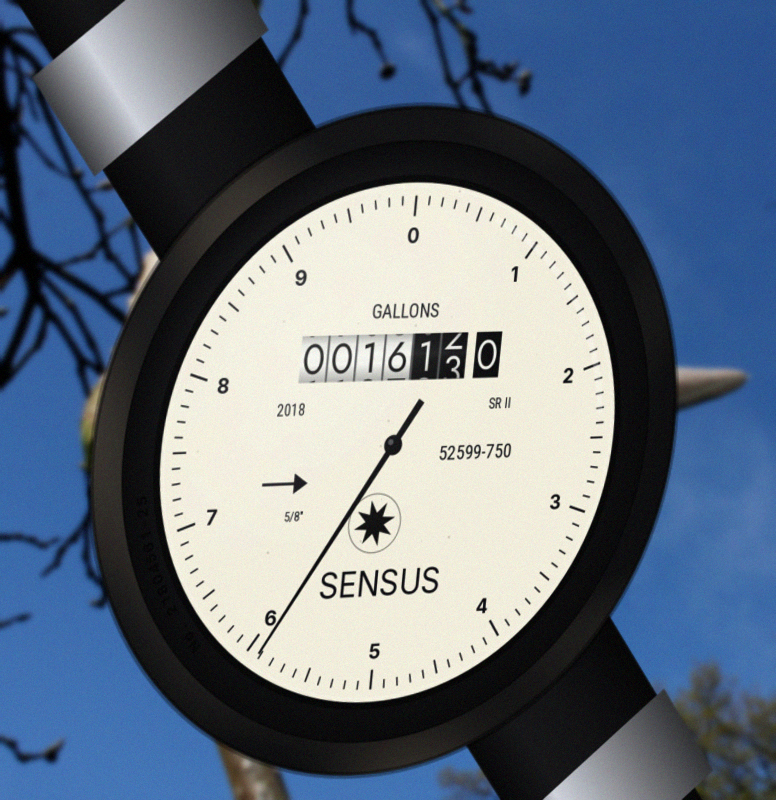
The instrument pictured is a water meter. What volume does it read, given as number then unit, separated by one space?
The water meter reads 16125.9 gal
